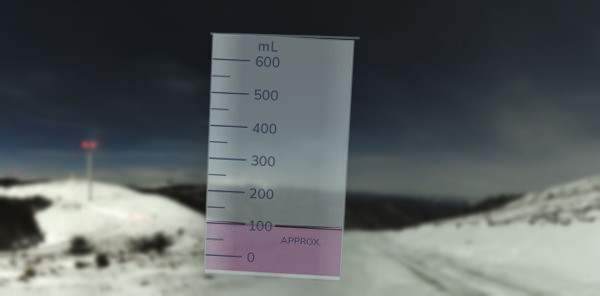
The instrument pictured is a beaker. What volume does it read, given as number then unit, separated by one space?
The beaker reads 100 mL
